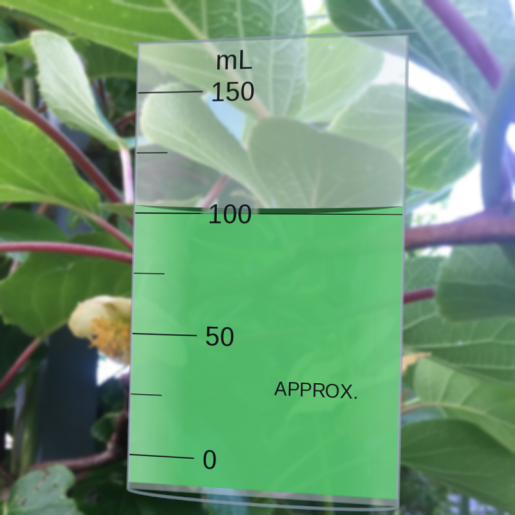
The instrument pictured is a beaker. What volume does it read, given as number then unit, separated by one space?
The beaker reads 100 mL
